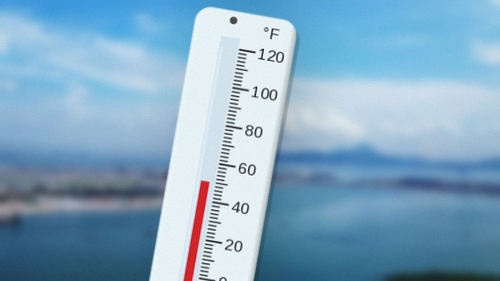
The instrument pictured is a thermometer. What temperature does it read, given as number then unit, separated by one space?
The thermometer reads 50 °F
